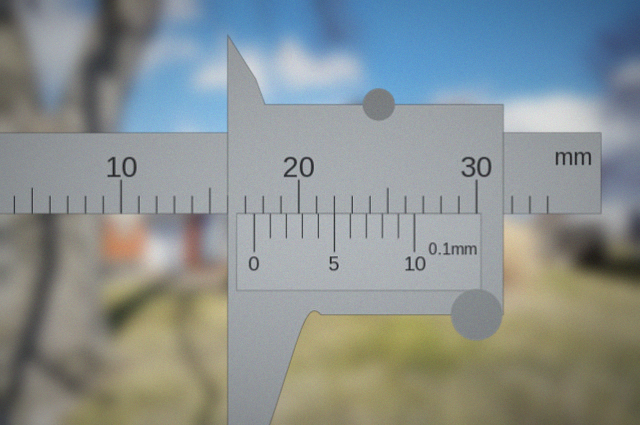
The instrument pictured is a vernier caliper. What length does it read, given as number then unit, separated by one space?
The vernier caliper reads 17.5 mm
